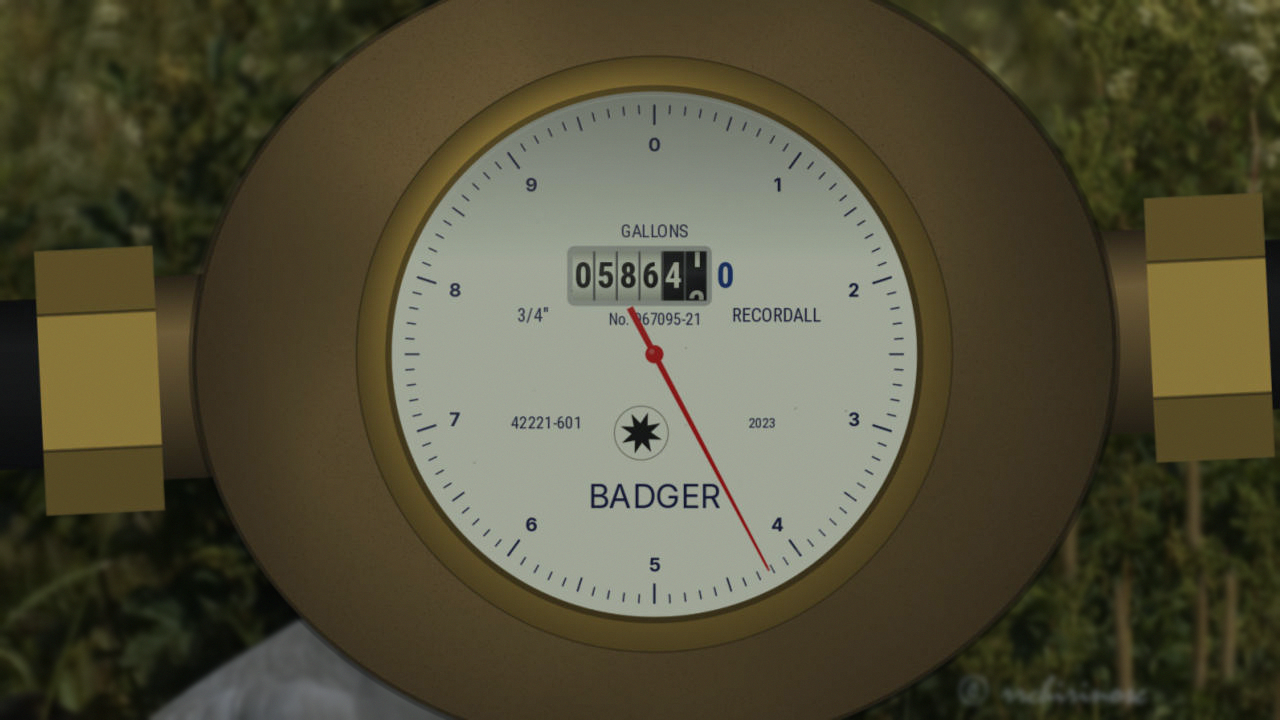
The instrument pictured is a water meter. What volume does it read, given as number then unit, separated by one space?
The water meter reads 586414.2 gal
